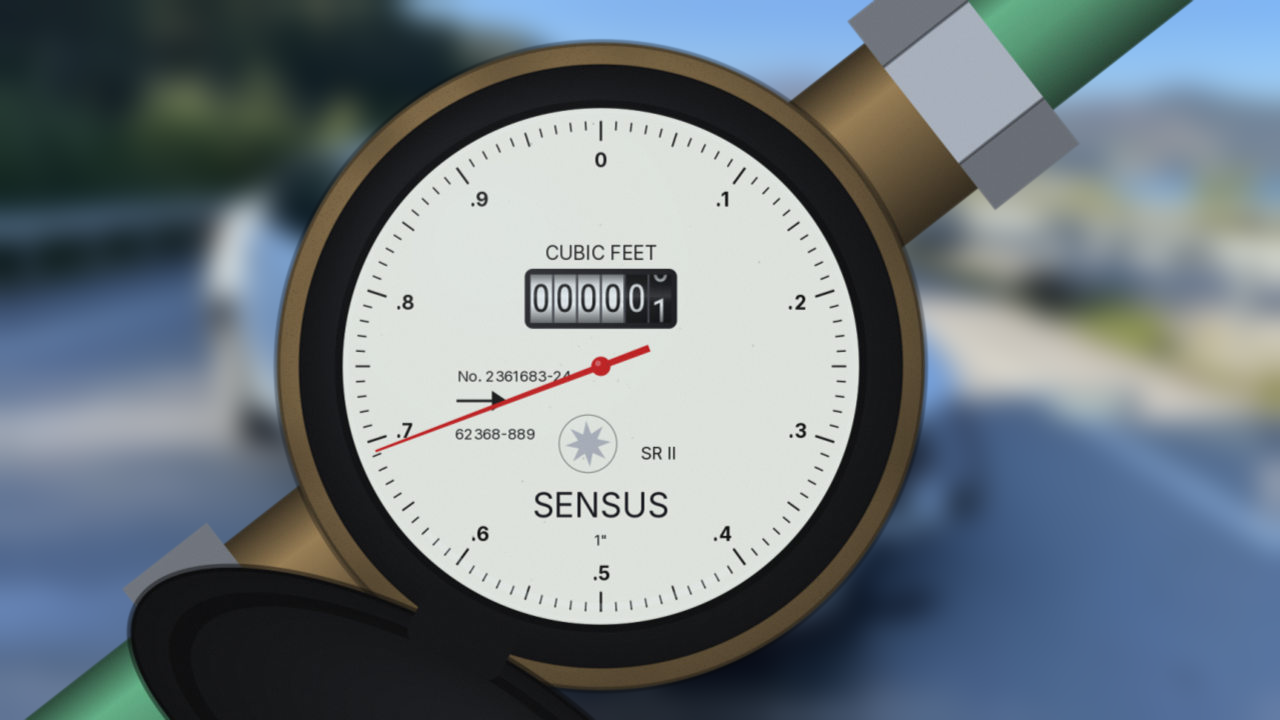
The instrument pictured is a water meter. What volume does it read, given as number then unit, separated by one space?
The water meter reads 0.69 ft³
